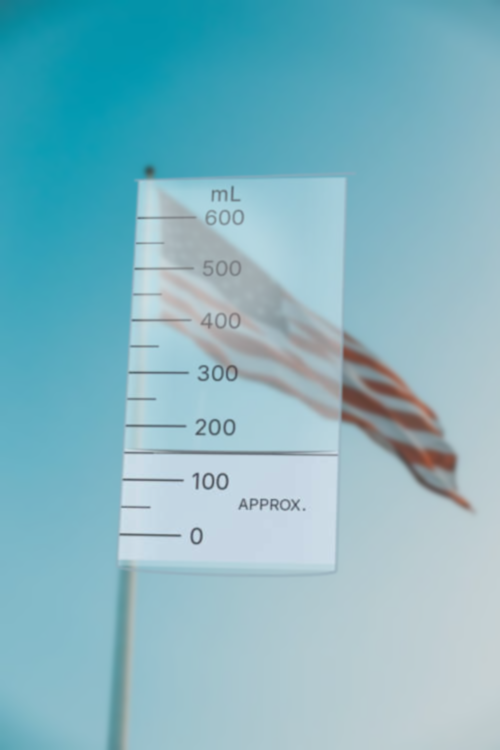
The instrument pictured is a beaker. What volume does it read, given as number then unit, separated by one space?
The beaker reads 150 mL
